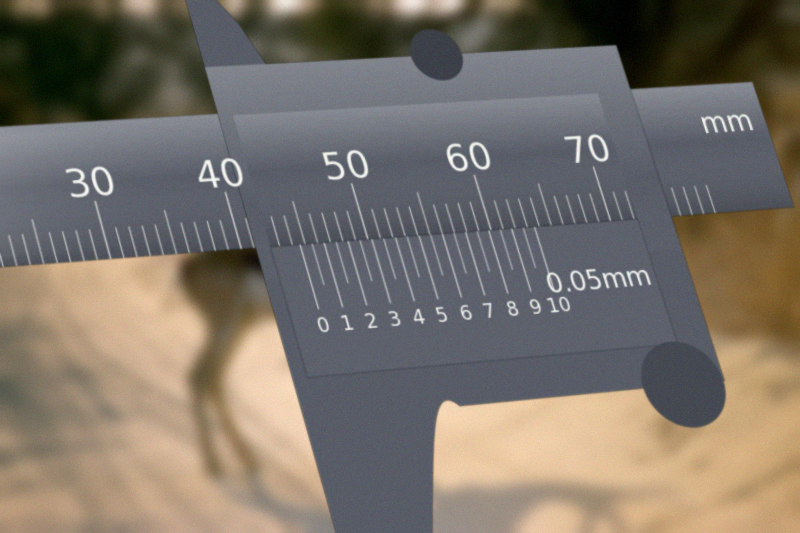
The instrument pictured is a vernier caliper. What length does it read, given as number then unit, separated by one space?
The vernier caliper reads 44.6 mm
